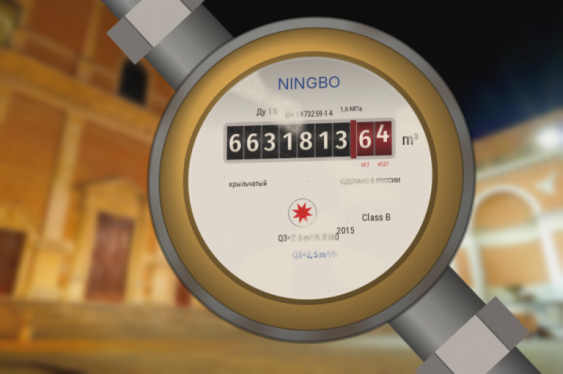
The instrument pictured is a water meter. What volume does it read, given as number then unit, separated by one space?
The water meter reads 6631813.64 m³
